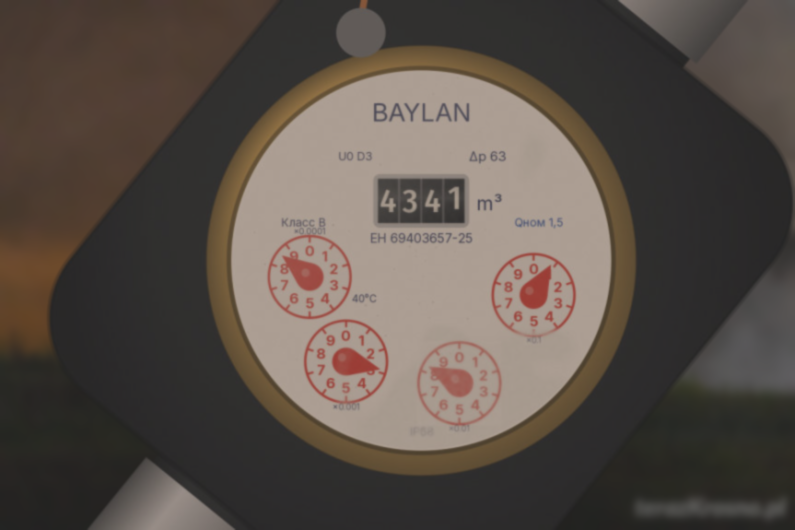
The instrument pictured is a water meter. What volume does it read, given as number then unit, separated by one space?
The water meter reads 4341.0828 m³
